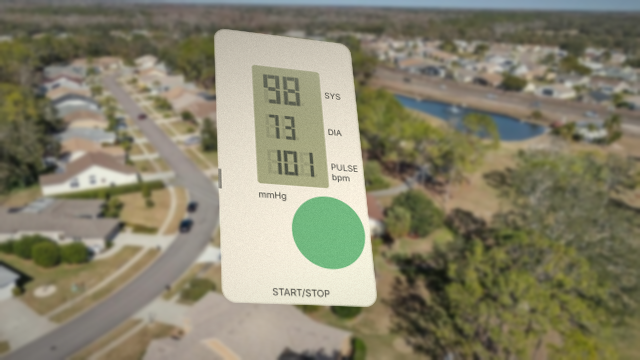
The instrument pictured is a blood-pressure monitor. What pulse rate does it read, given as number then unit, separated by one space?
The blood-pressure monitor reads 101 bpm
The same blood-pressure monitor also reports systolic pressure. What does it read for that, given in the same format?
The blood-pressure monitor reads 98 mmHg
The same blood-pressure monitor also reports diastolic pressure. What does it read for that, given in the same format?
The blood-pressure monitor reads 73 mmHg
